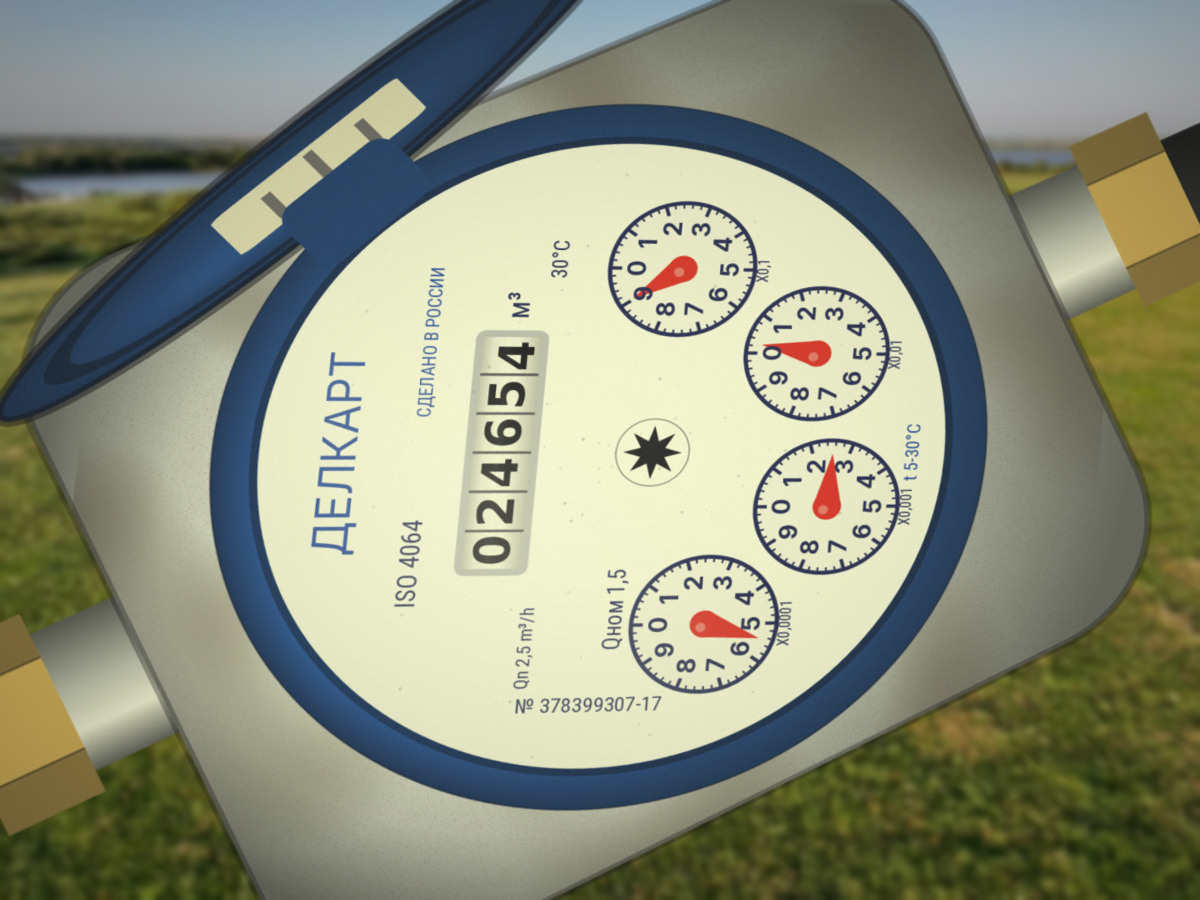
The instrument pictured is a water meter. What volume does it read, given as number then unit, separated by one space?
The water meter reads 24653.9025 m³
